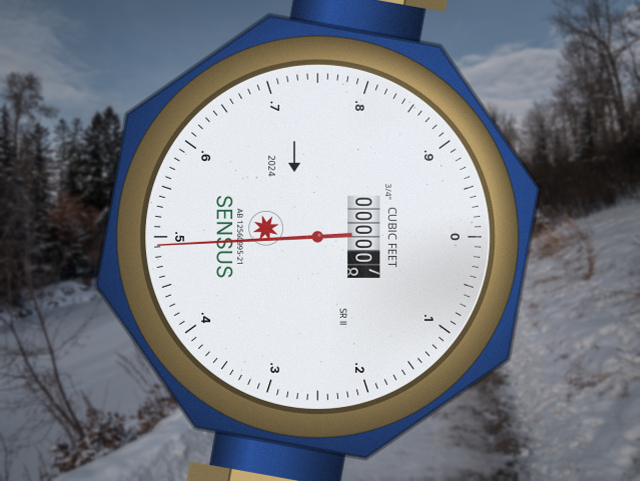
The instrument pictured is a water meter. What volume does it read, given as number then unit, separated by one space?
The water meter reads 7.49 ft³
